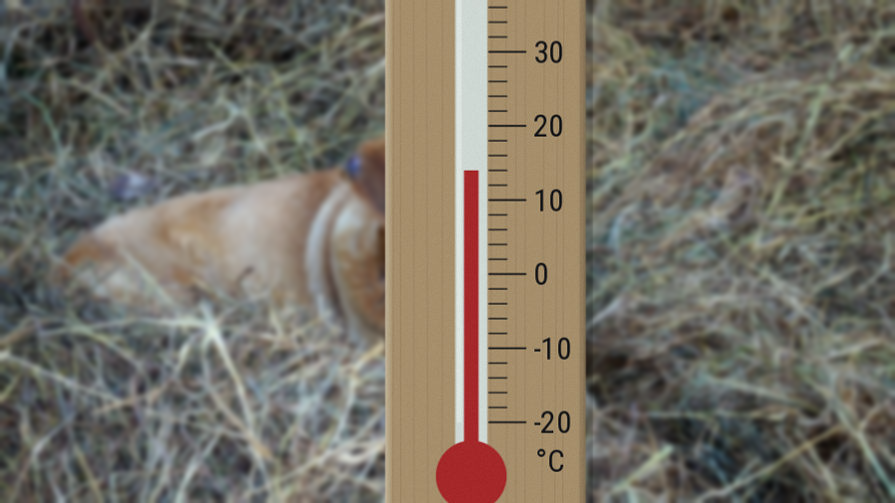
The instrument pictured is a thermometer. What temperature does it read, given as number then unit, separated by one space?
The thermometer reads 14 °C
